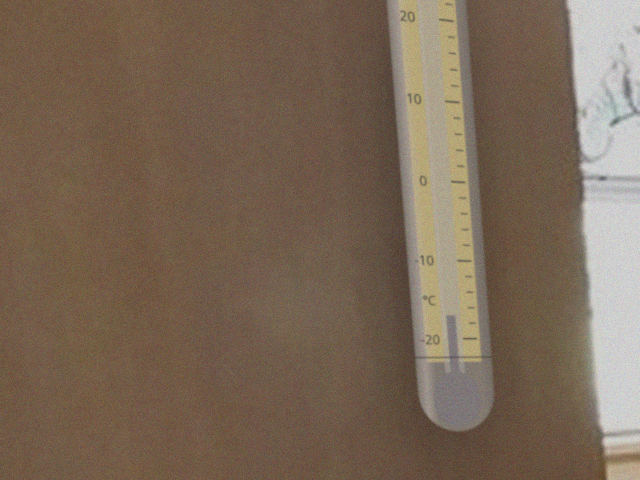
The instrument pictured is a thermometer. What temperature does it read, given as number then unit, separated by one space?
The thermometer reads -17 °C
